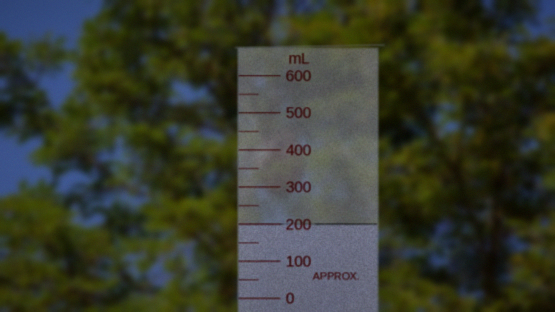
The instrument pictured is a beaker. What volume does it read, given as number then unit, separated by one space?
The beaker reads 200 mL
